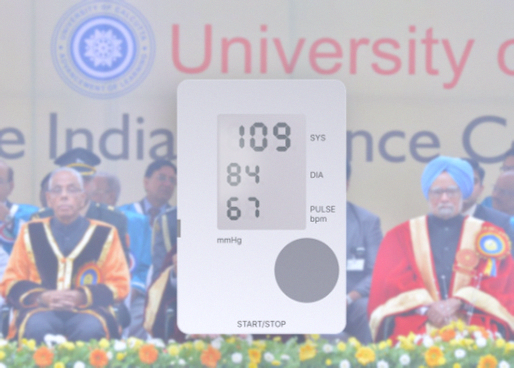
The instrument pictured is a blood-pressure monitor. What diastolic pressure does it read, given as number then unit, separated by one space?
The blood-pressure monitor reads 84 mmHg
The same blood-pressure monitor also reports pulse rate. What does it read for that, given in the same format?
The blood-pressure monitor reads 67 bpm
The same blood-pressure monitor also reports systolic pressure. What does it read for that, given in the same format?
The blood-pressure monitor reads 109 mmHg
